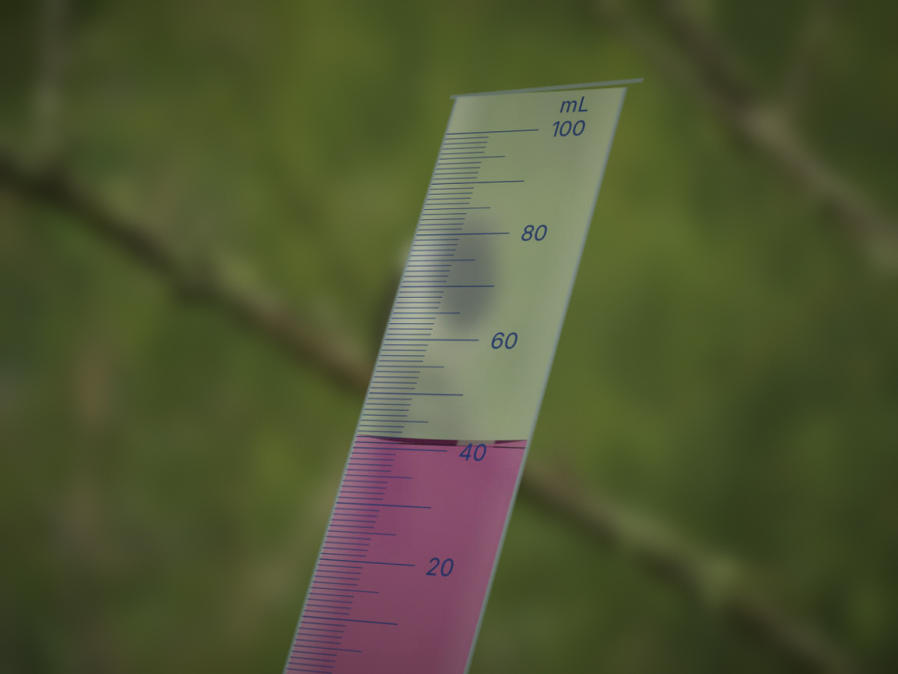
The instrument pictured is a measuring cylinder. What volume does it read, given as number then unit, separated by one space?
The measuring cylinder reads 41 mL
